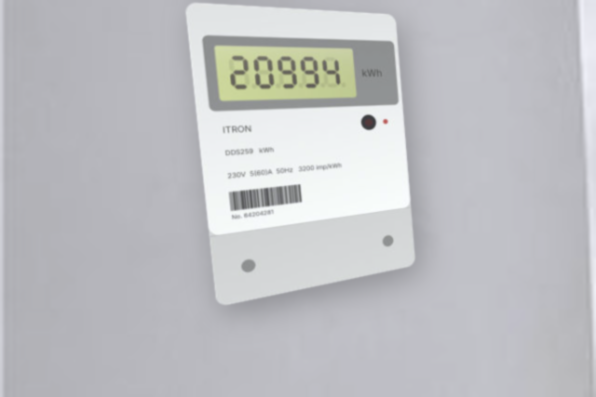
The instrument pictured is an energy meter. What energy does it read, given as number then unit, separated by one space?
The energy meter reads 20994 kWh
